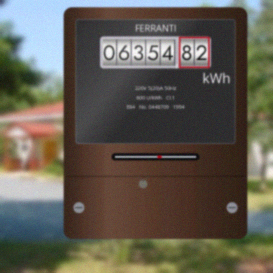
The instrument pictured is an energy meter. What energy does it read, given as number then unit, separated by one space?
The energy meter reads 6354.82 kWh
